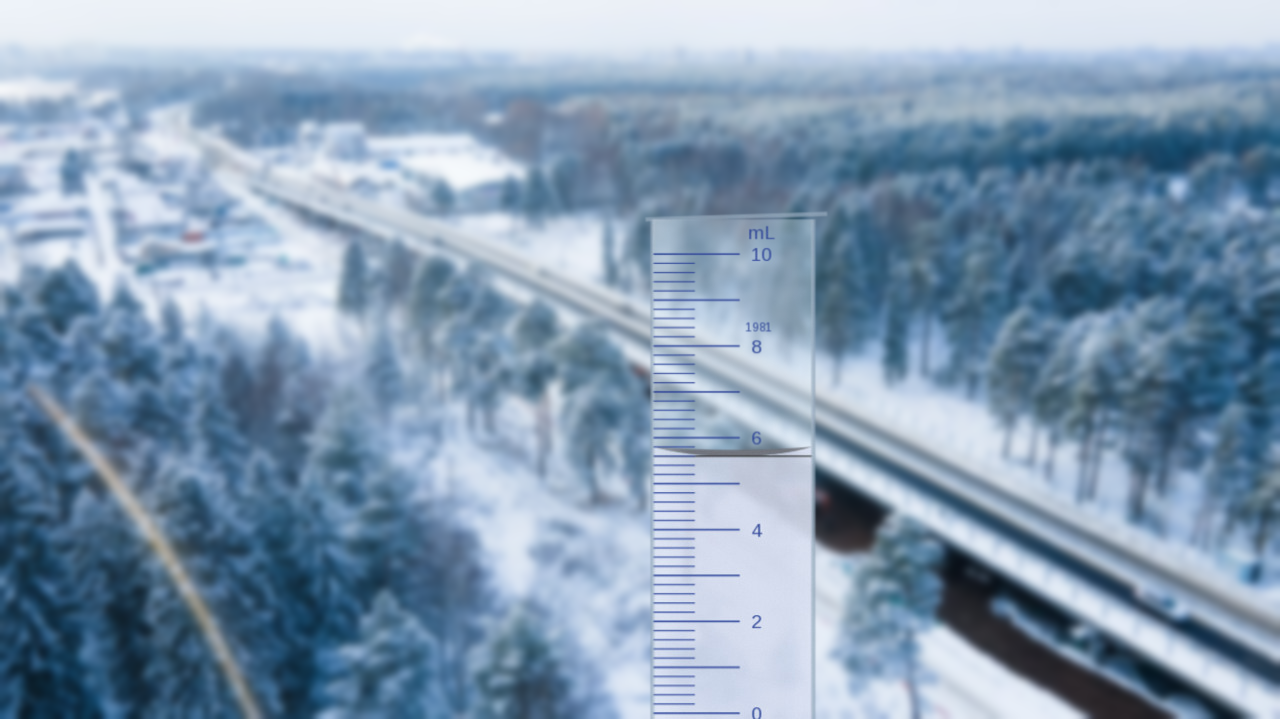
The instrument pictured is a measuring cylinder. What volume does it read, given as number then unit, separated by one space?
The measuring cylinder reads 5.6 mL
